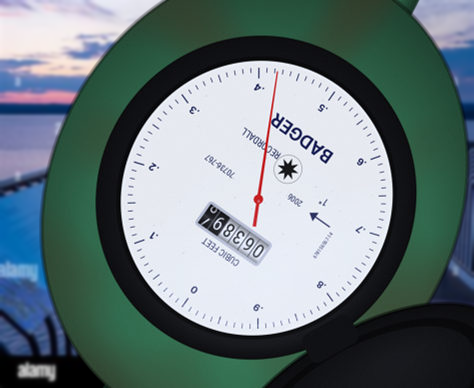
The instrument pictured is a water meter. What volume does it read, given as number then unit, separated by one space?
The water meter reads 63897.42 ft³
